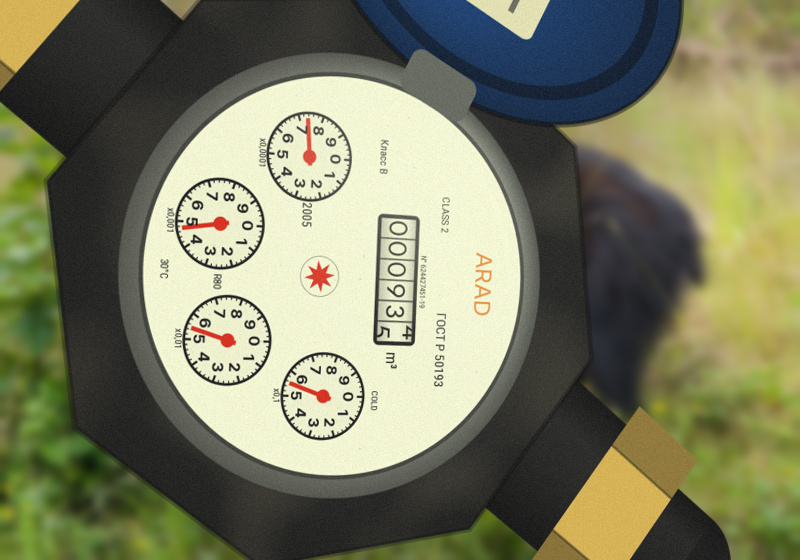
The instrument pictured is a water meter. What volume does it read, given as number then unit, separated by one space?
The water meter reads 934.5547 m³
